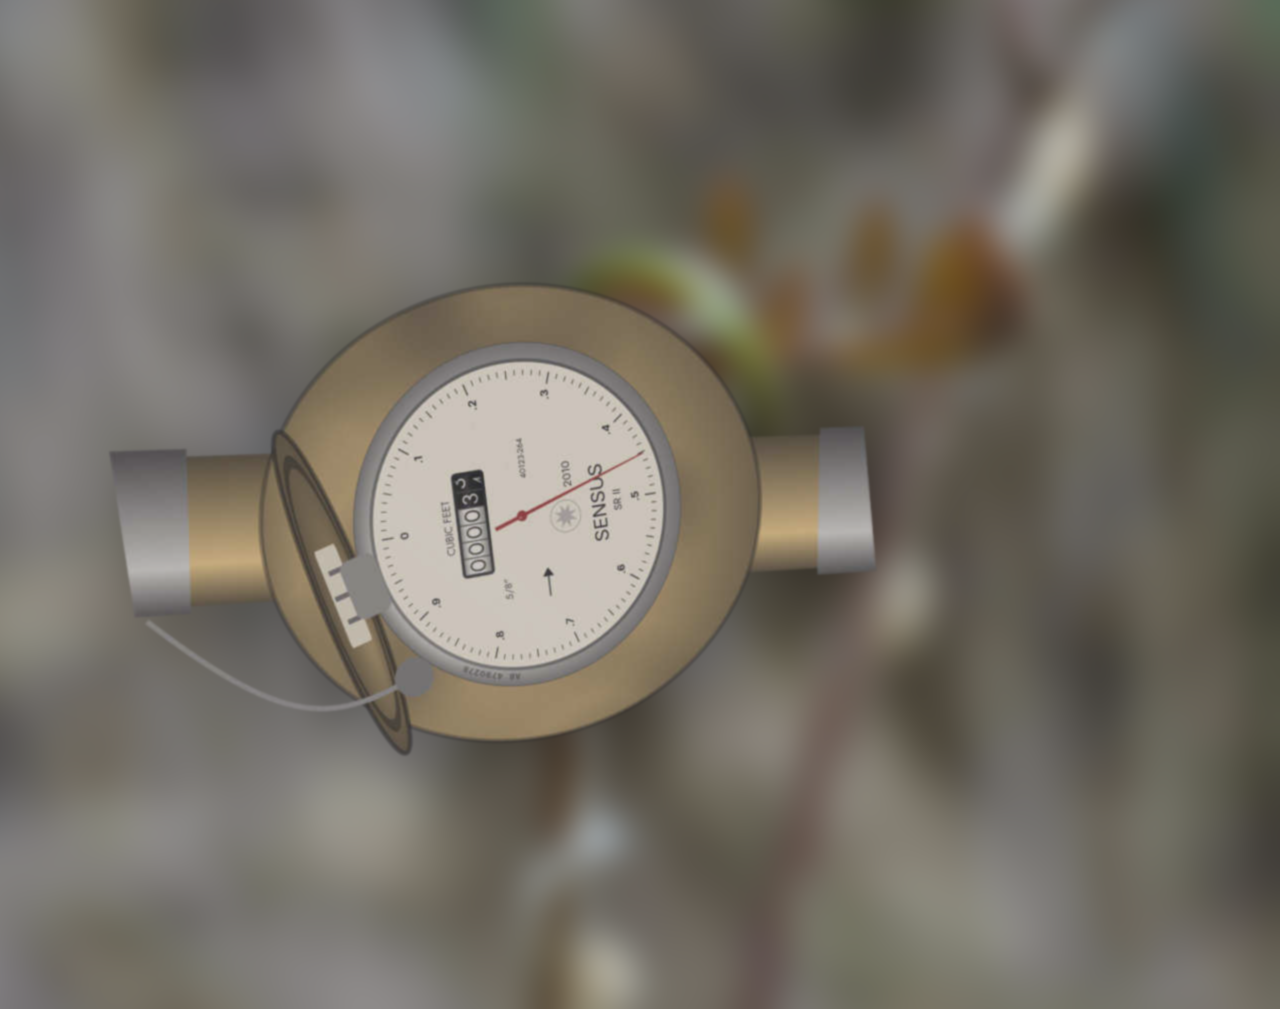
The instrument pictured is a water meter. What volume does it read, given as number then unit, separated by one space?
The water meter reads 33.45 ft³
